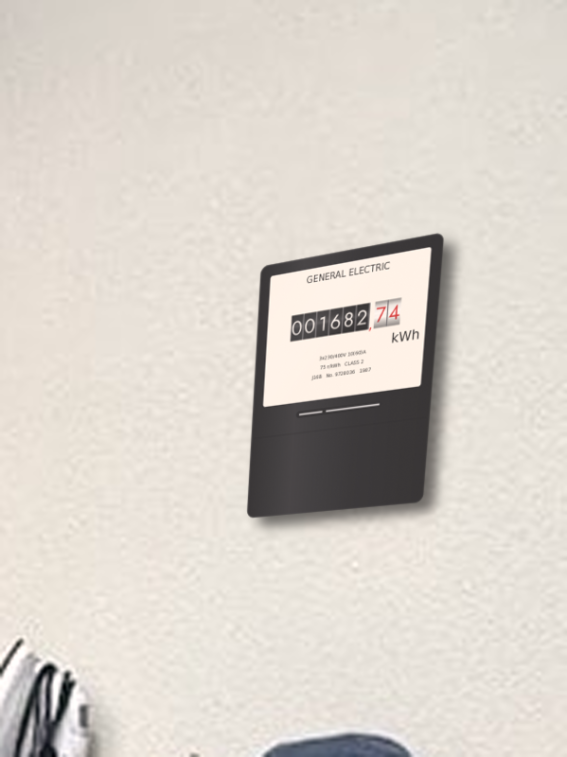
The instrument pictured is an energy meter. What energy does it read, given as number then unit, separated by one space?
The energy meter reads 1682.74 kWh
